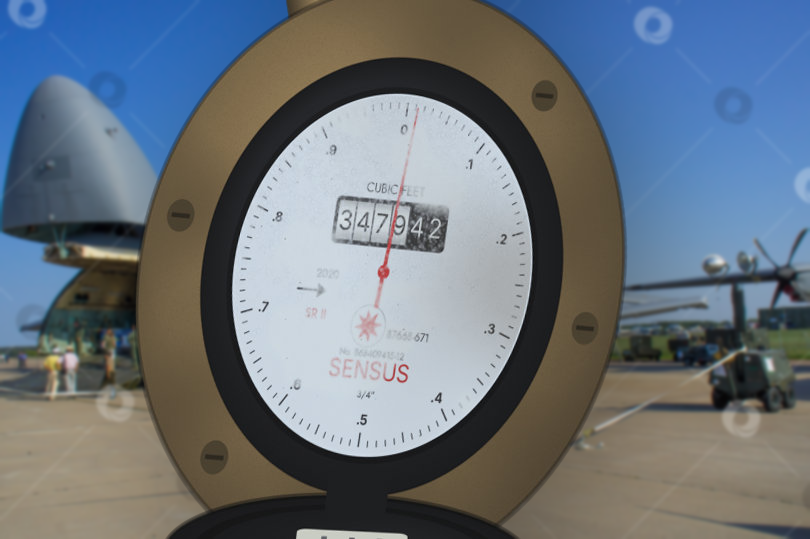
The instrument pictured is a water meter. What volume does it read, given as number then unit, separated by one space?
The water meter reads 347942.01 ft³
